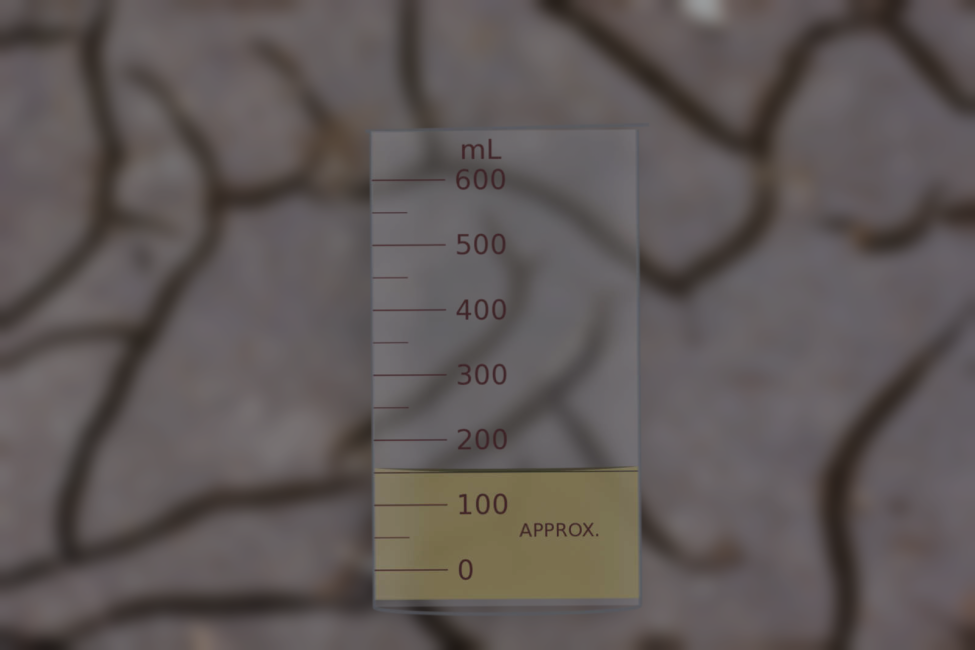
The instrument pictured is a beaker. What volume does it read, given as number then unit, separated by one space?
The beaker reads 150 mL
